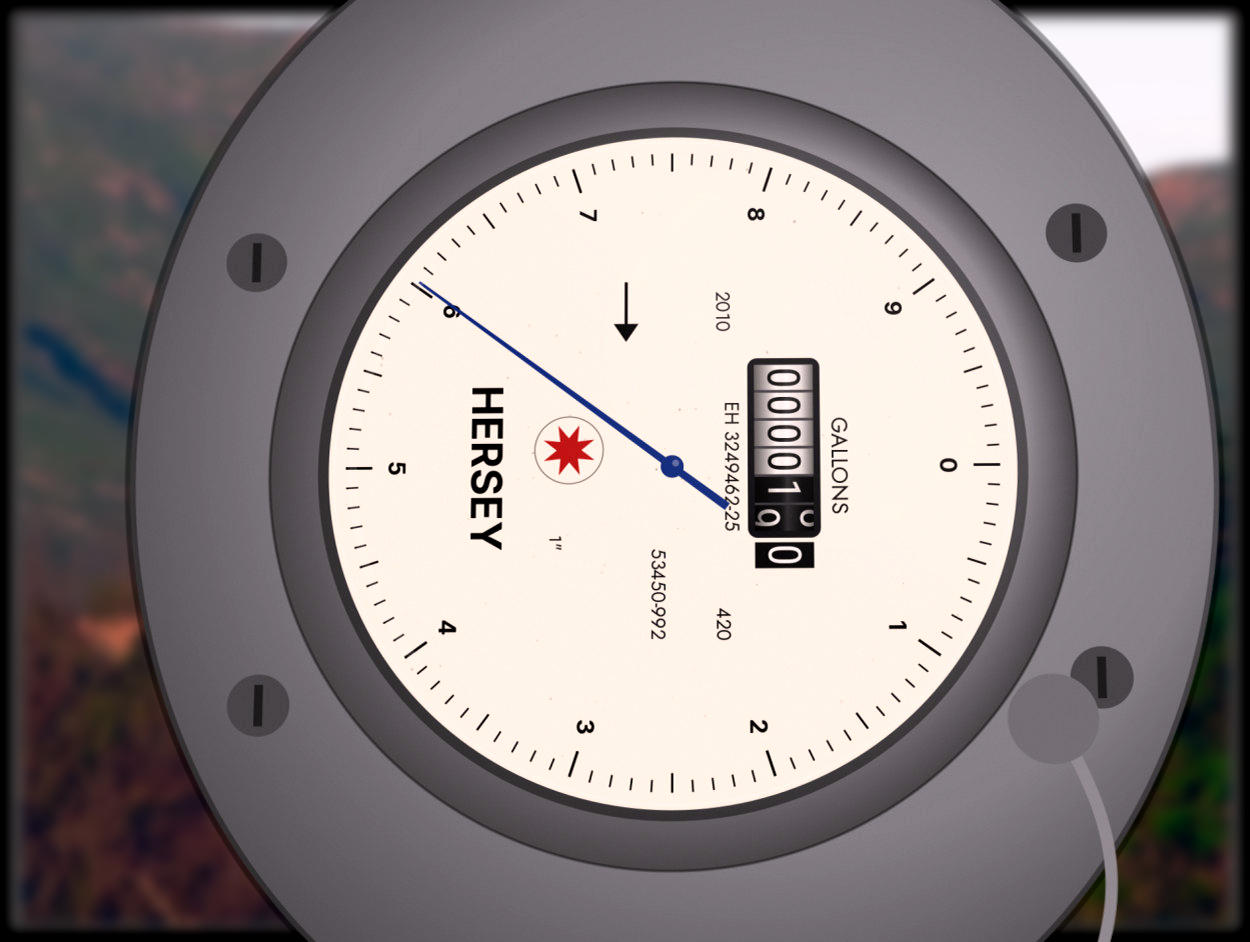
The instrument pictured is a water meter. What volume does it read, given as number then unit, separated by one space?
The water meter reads 186.0 gal
